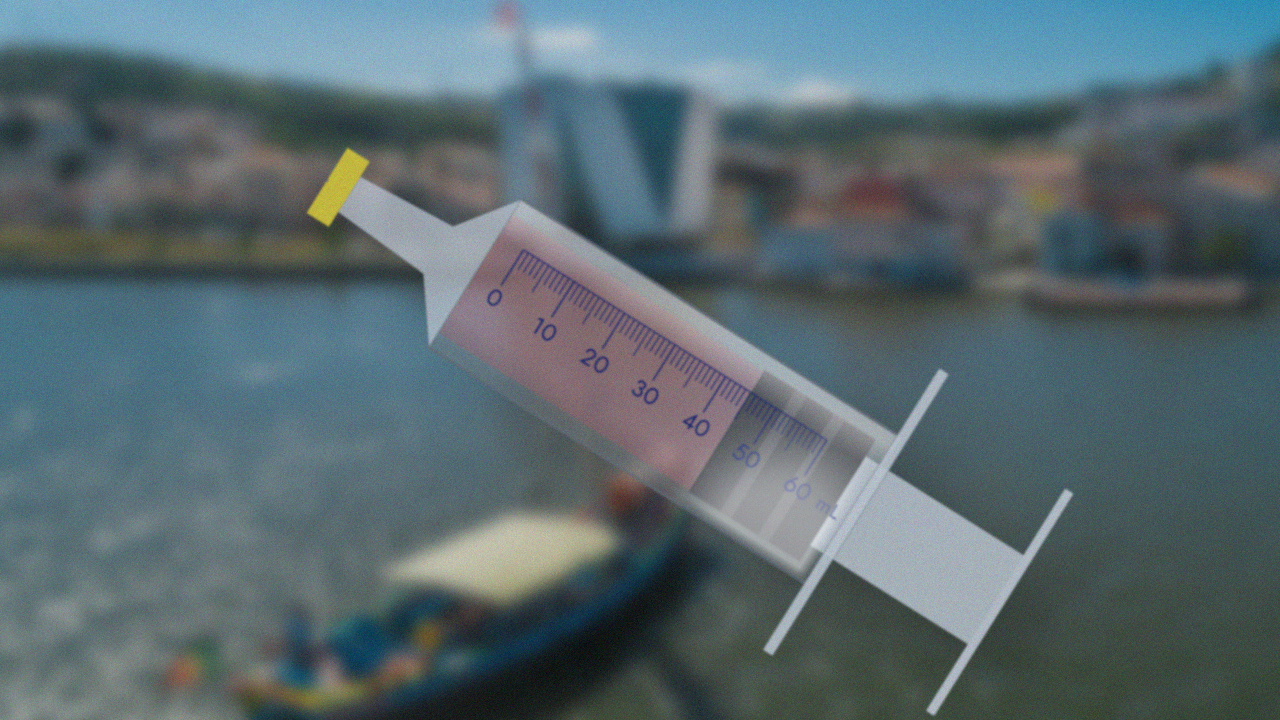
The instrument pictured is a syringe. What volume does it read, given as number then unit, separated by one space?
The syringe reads 45 mL
